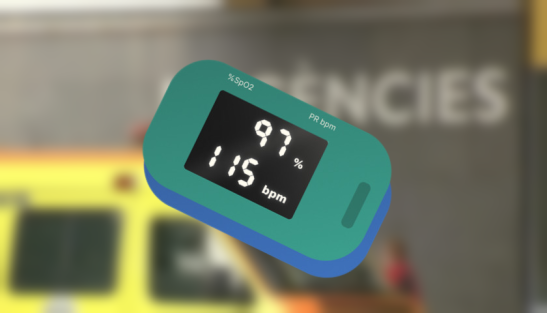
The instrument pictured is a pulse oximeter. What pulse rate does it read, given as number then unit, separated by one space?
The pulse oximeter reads 115 bpm
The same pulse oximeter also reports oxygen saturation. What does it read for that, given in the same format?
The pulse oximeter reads 97 %
